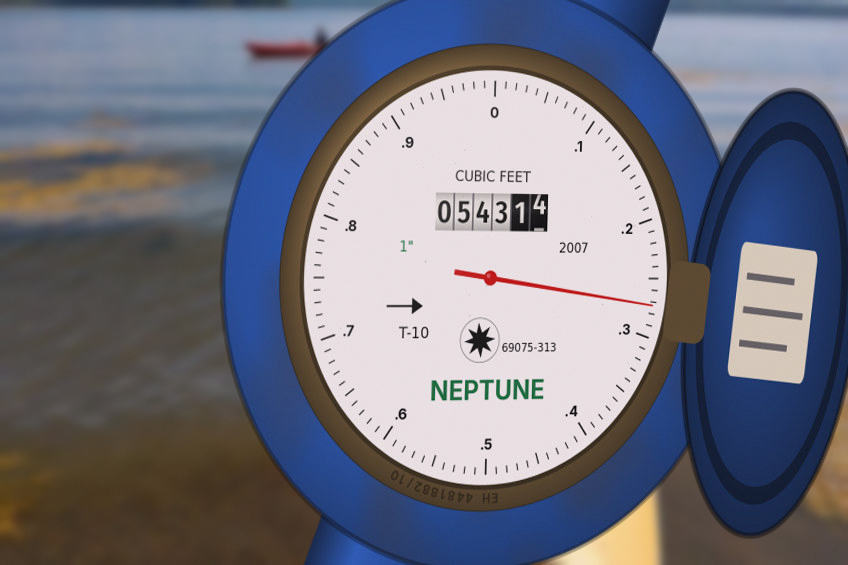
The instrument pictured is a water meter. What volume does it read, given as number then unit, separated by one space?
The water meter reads 54314.27 ft³
